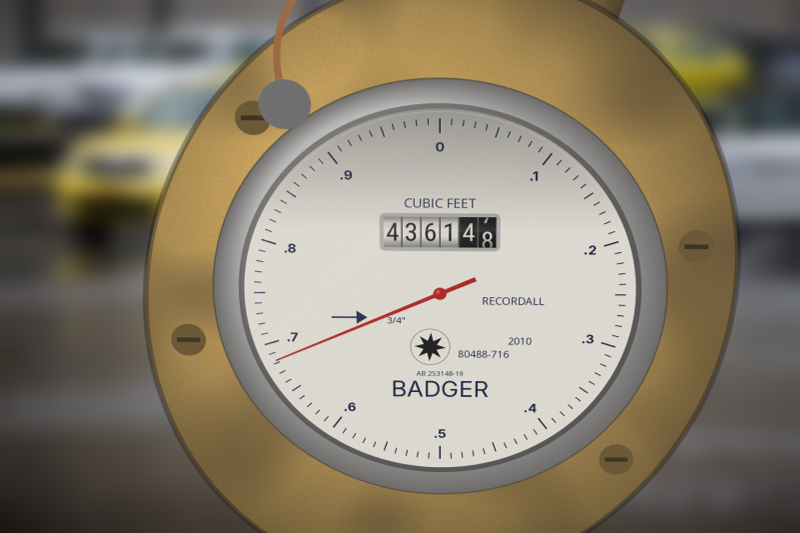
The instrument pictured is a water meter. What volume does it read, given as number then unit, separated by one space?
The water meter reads 436147.68 ft³
